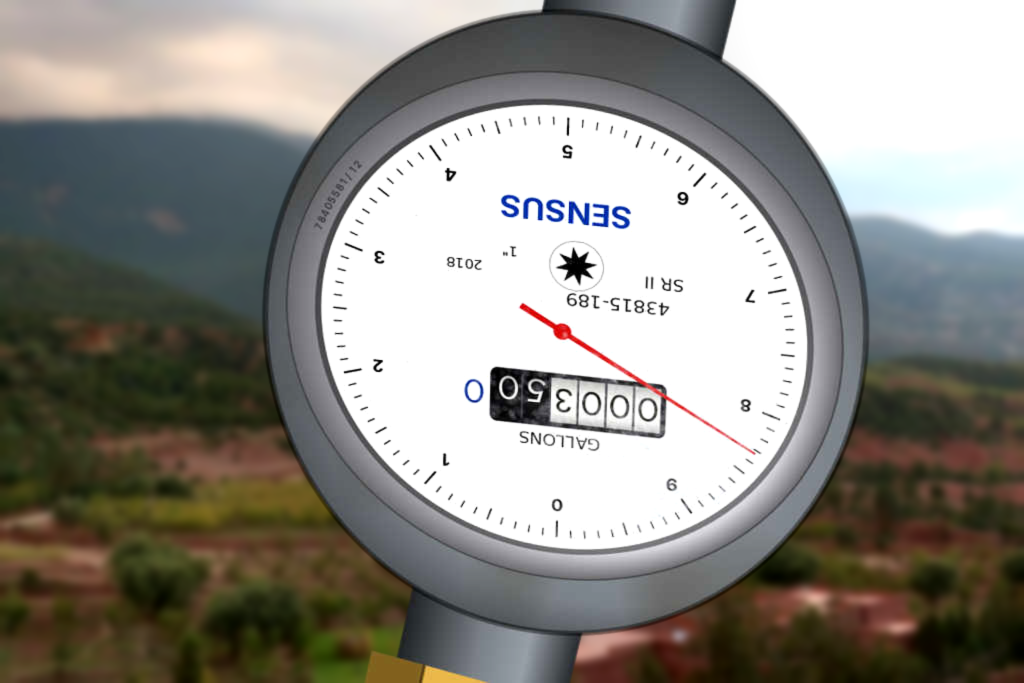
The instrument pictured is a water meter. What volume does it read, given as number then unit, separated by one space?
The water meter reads 3498.3 gal
